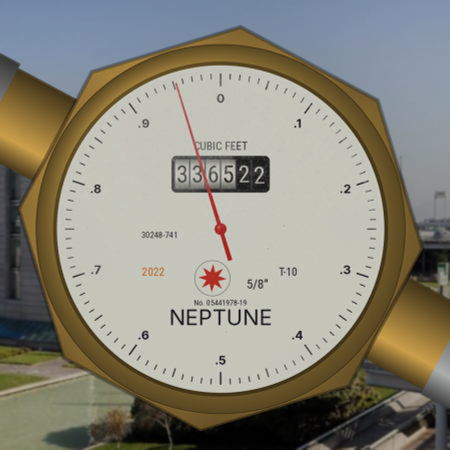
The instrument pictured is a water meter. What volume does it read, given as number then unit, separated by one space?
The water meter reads 336521.95 ft³
